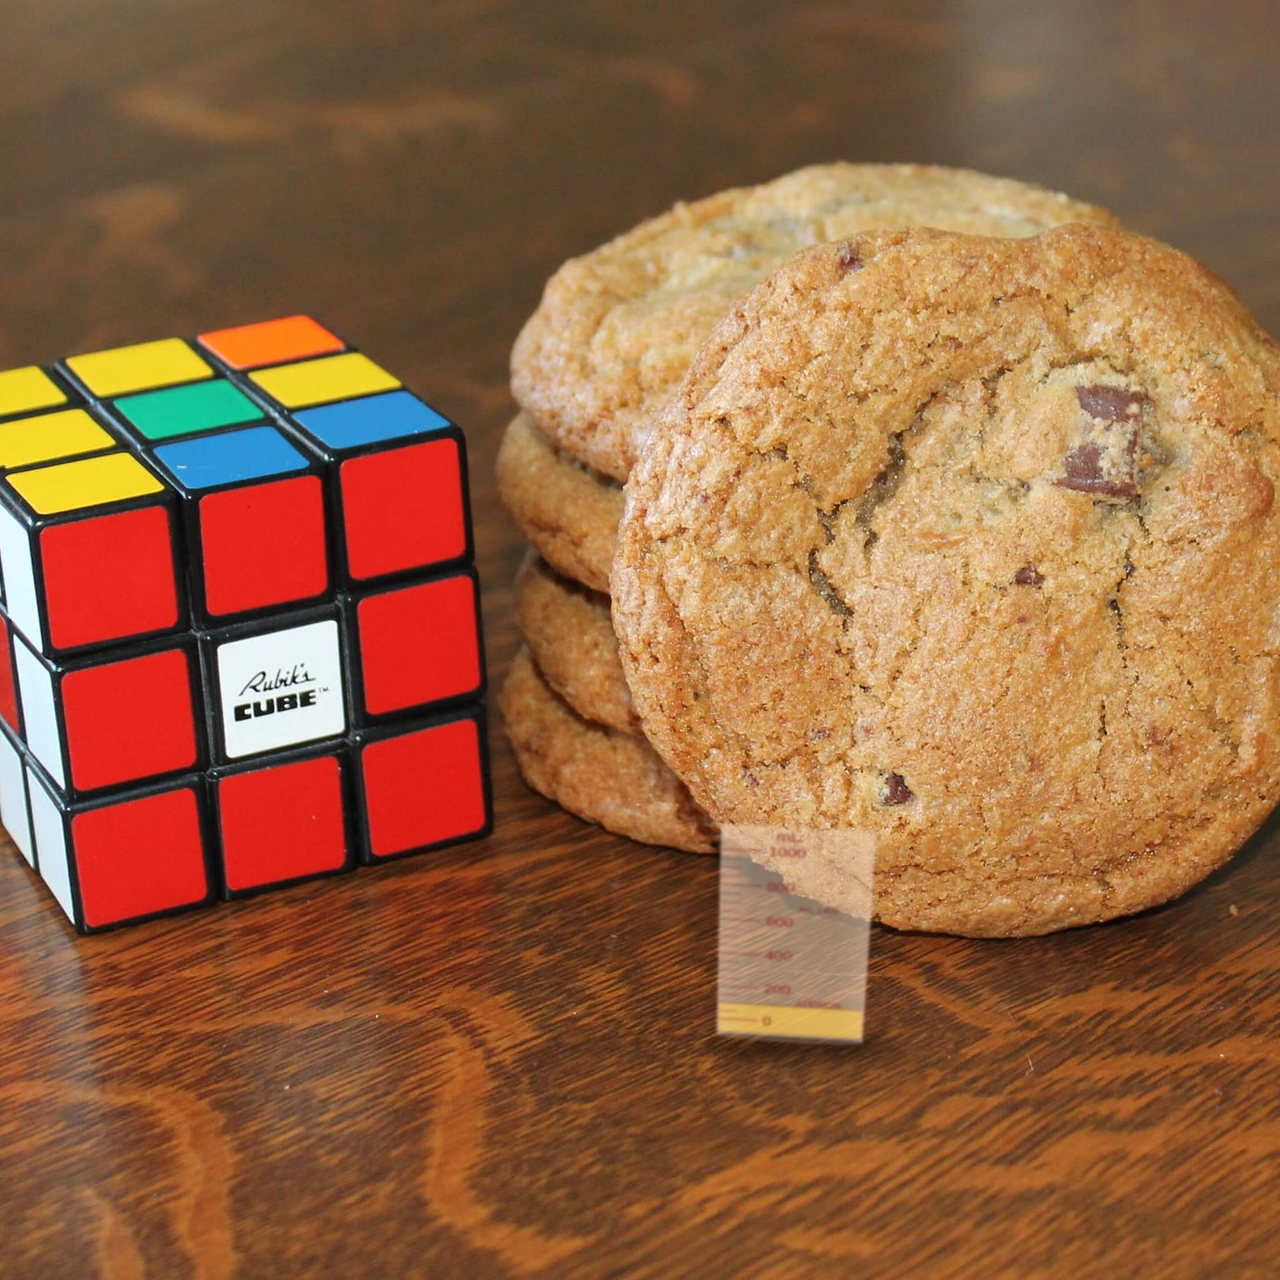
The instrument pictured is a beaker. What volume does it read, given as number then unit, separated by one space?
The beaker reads 100 mL
